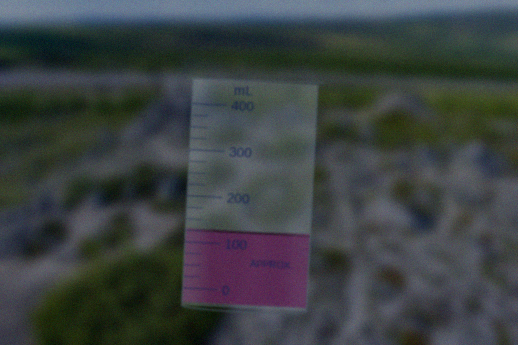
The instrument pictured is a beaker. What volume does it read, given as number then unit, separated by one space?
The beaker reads 125 mL
